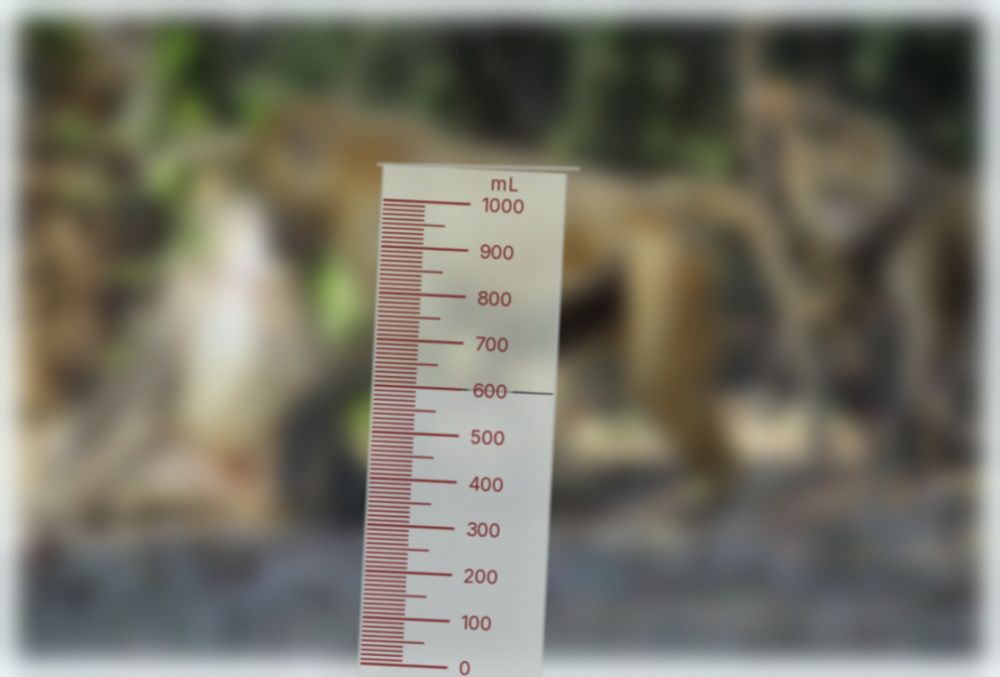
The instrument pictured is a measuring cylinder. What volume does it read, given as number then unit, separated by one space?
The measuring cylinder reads 600 mL
